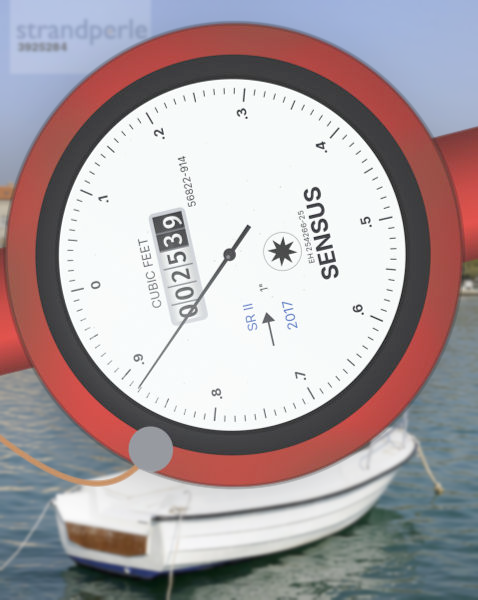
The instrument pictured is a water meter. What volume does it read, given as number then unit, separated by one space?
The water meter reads 2538.88 ft³
